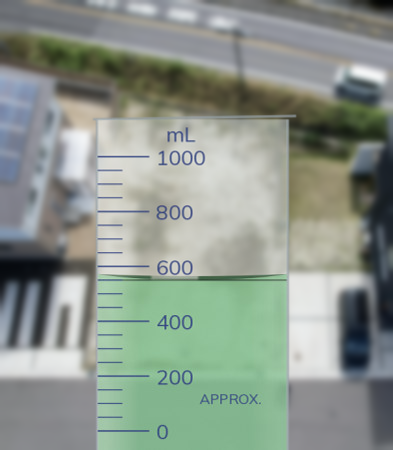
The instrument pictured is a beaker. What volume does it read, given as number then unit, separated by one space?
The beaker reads 550 mL
